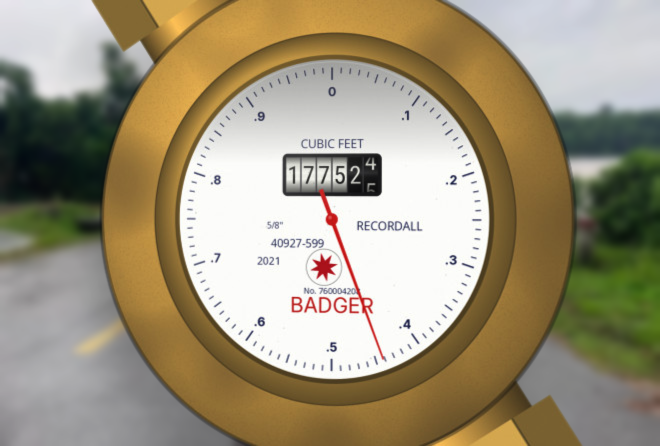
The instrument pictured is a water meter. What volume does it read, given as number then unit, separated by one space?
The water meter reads 177524.44 ft³
